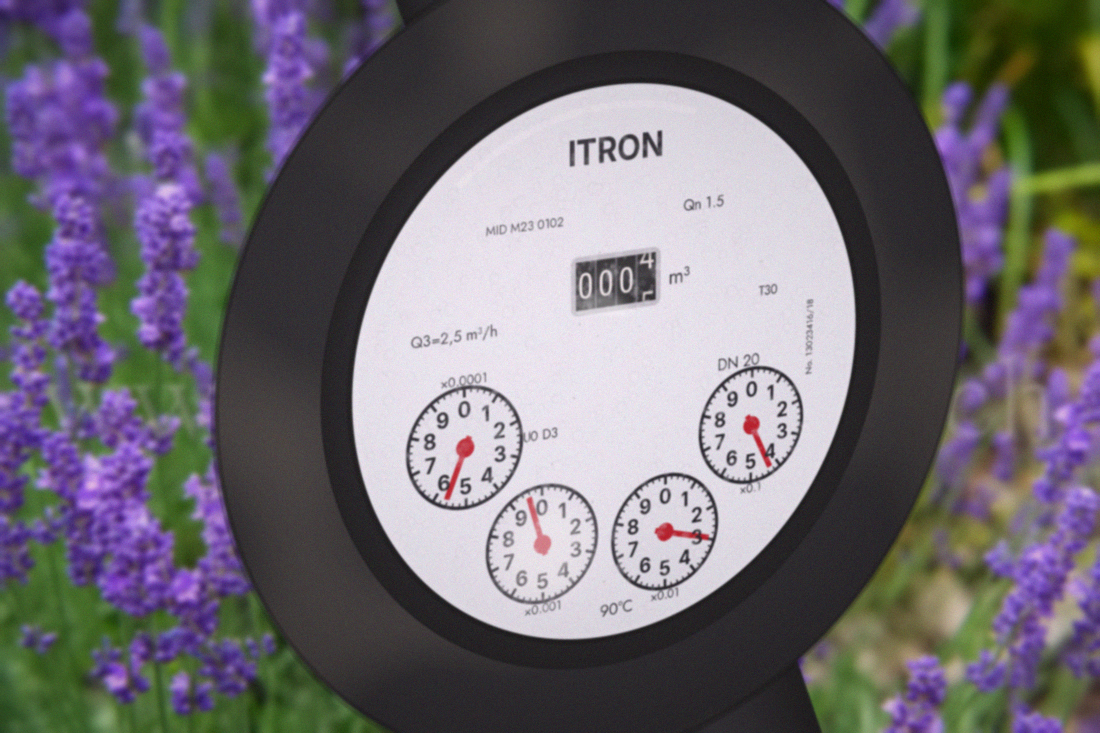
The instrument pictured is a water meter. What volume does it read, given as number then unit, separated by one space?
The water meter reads 4.4295 m³
